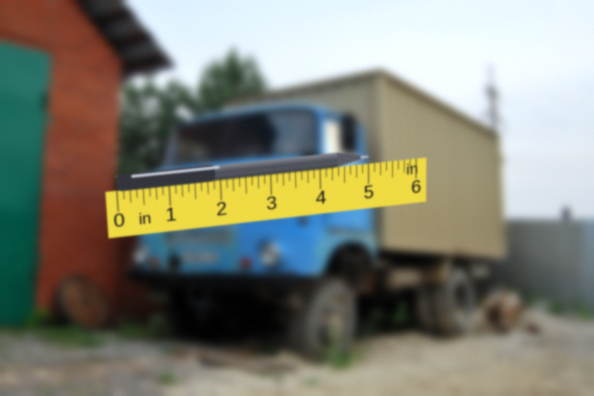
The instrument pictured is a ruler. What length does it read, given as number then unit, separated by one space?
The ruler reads 5 in
